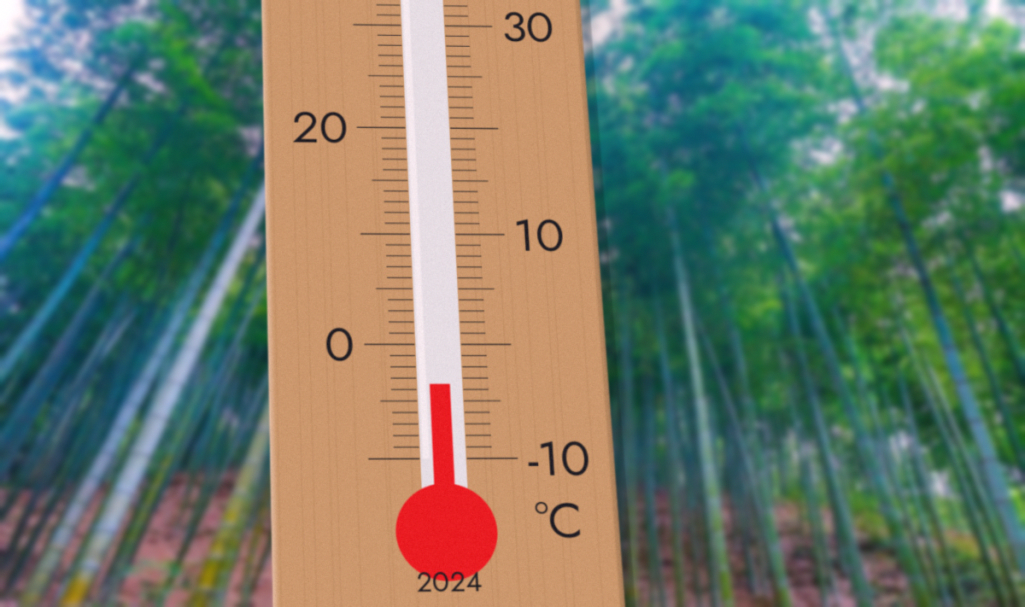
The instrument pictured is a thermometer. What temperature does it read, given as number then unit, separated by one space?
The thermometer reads -3.5 °C
